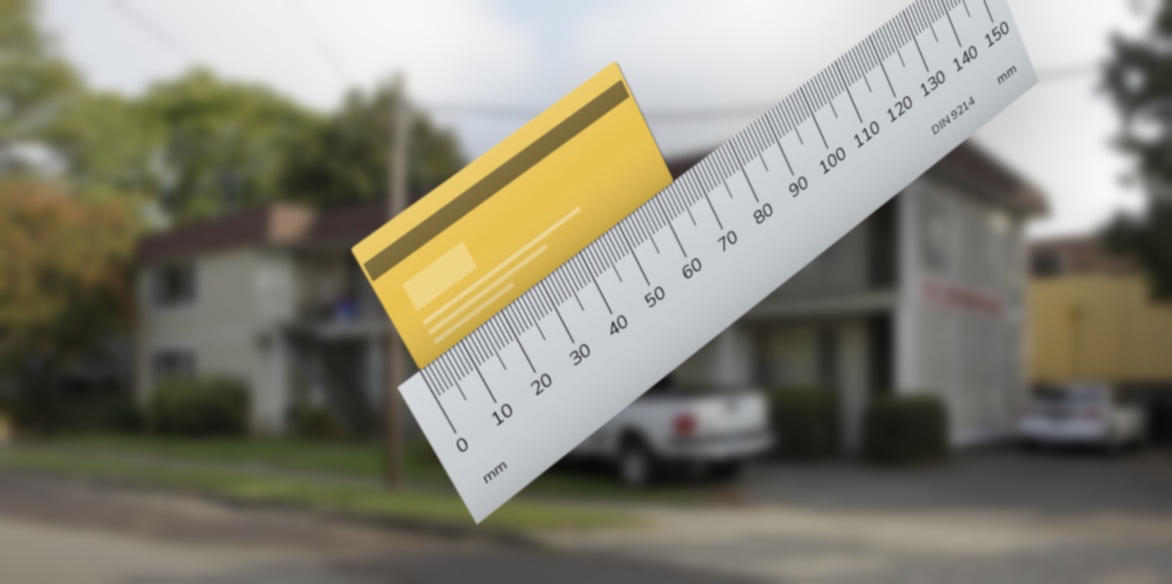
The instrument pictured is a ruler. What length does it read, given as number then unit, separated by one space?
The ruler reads 65 mm
